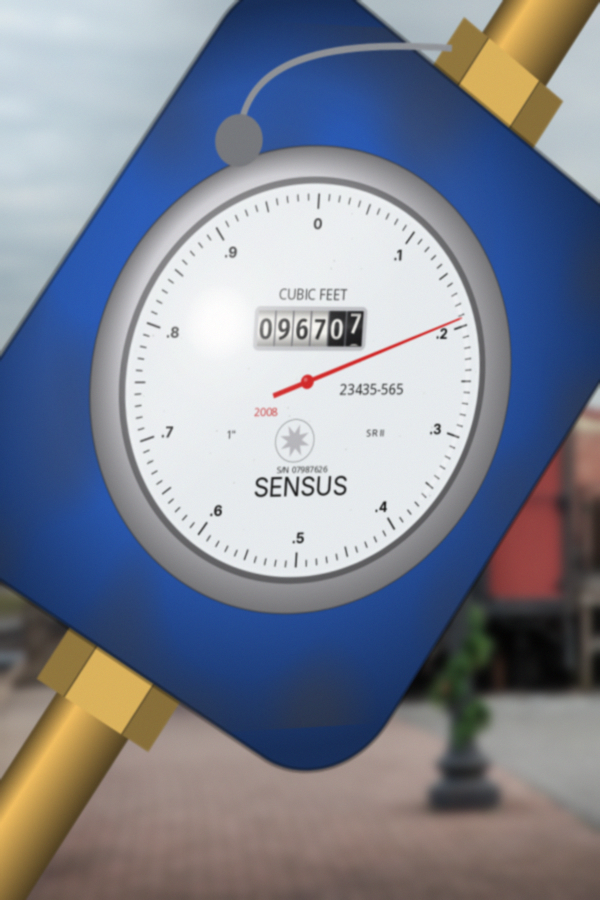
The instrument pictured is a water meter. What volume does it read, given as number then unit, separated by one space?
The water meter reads 96707.19 ft³
